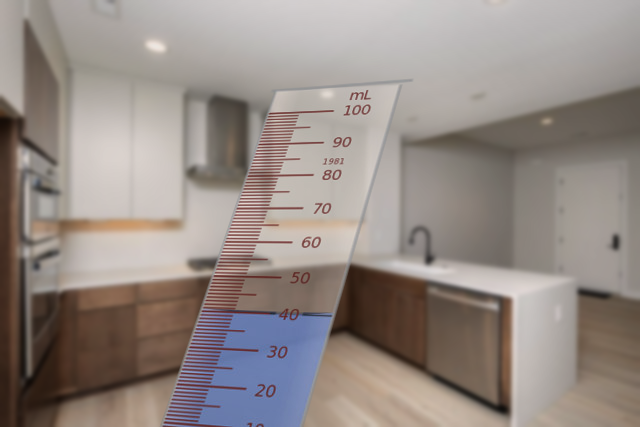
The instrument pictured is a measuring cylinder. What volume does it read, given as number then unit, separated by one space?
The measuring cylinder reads 40 mL
